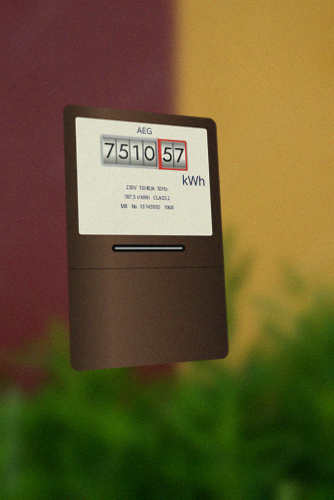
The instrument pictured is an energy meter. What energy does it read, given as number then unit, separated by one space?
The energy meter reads 7510.57 kWh
